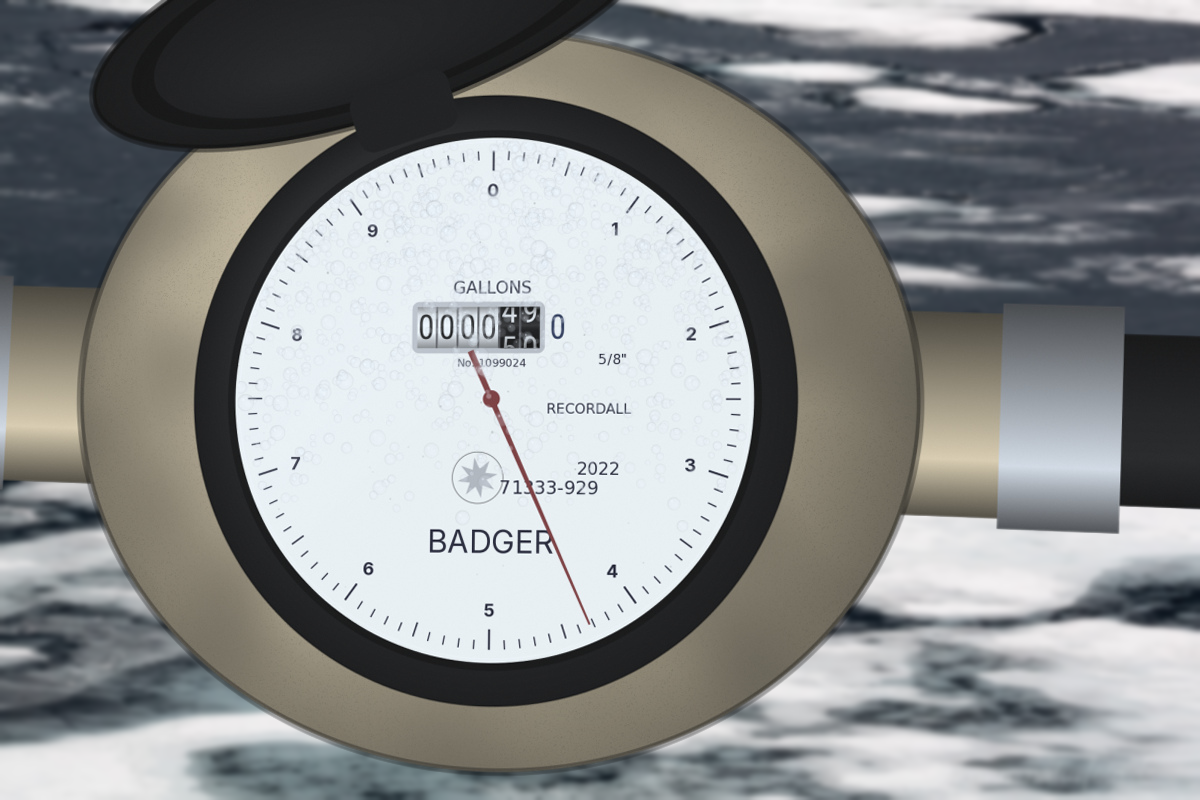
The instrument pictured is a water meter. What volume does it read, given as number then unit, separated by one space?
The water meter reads 494.3 gal
